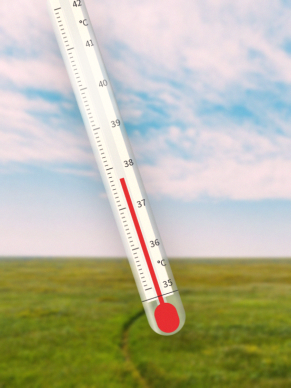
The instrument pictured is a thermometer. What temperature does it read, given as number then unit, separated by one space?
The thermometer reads 37.7 °C
